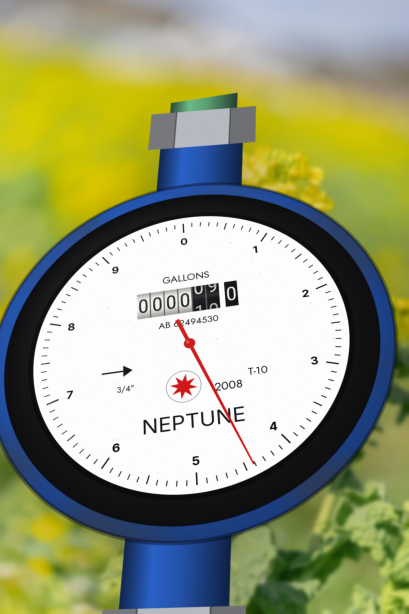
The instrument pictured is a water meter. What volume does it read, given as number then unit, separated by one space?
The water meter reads 94.4 gal
